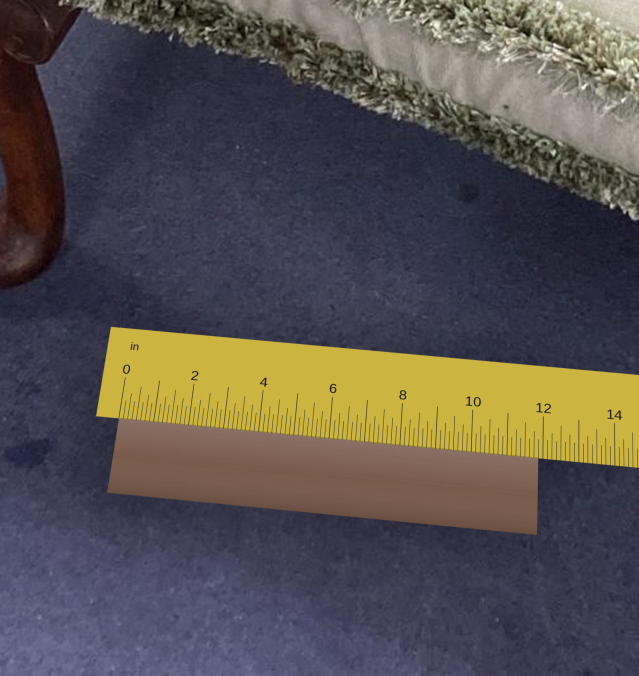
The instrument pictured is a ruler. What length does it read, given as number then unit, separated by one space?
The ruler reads 11.875 in
